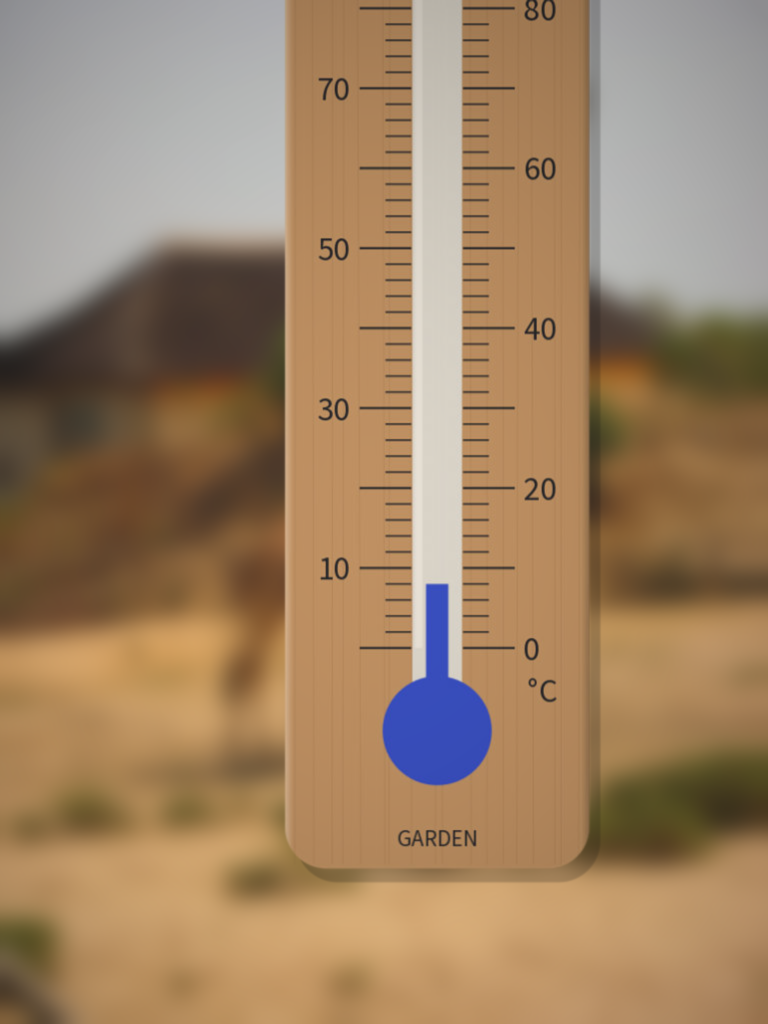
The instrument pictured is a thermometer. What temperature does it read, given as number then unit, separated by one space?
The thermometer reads 8 °C
